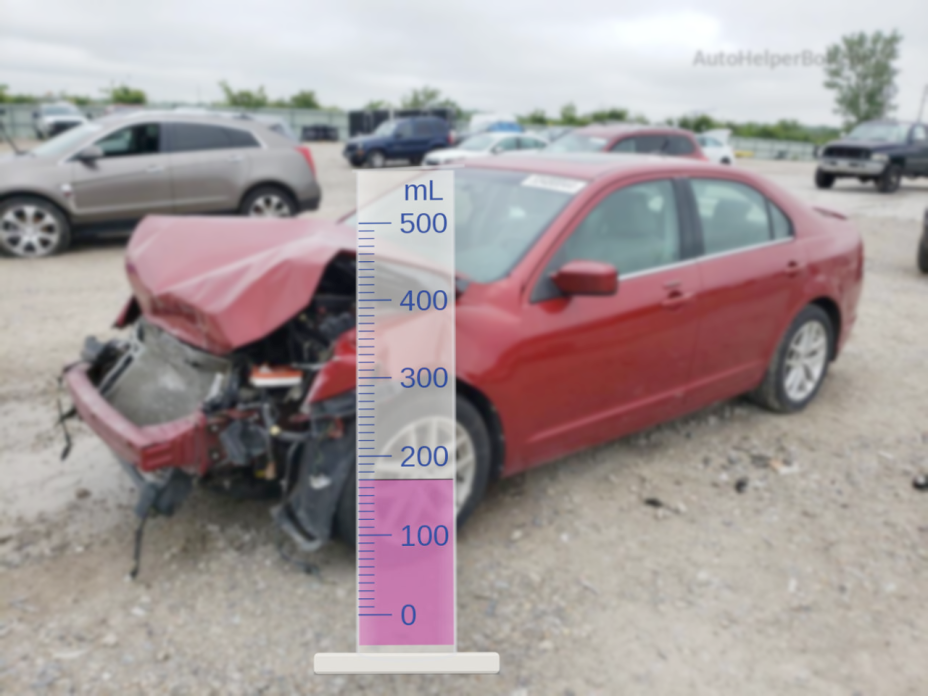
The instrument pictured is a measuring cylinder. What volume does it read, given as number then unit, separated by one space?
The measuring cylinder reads 170 mL
